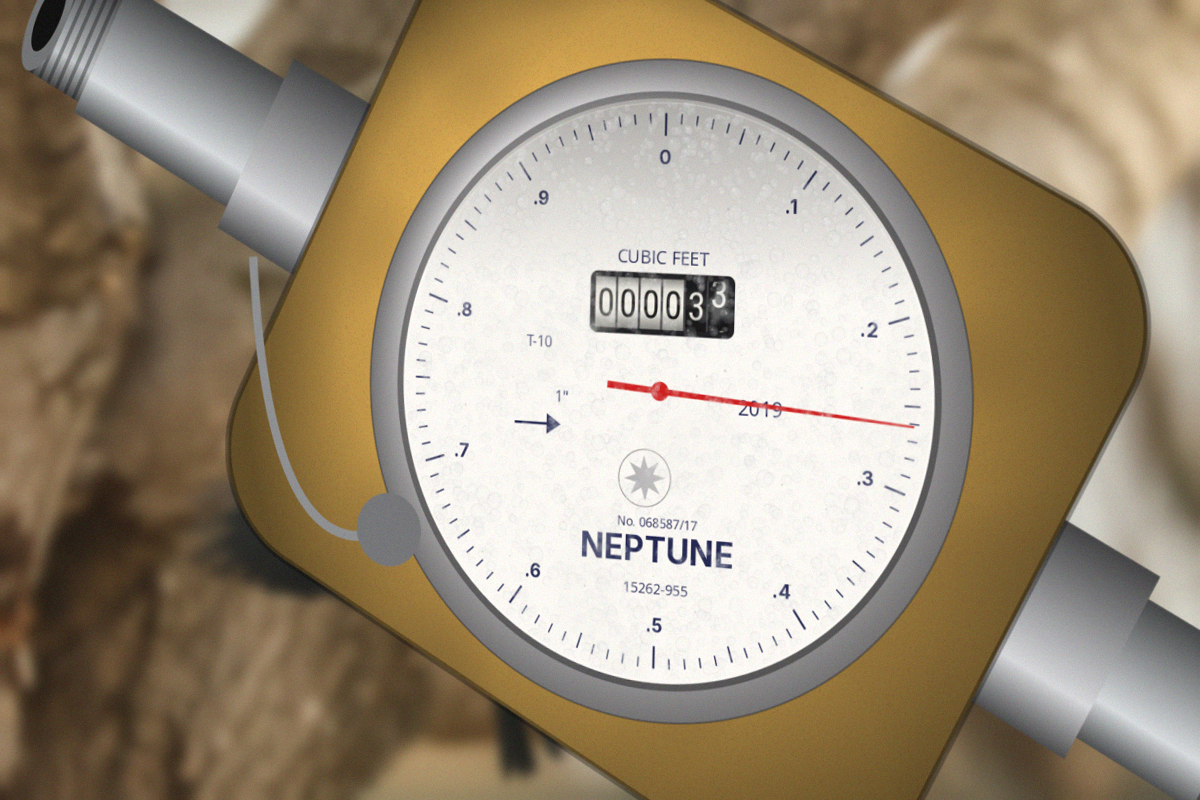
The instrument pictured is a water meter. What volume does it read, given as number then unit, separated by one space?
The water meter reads 33.26 ft³
